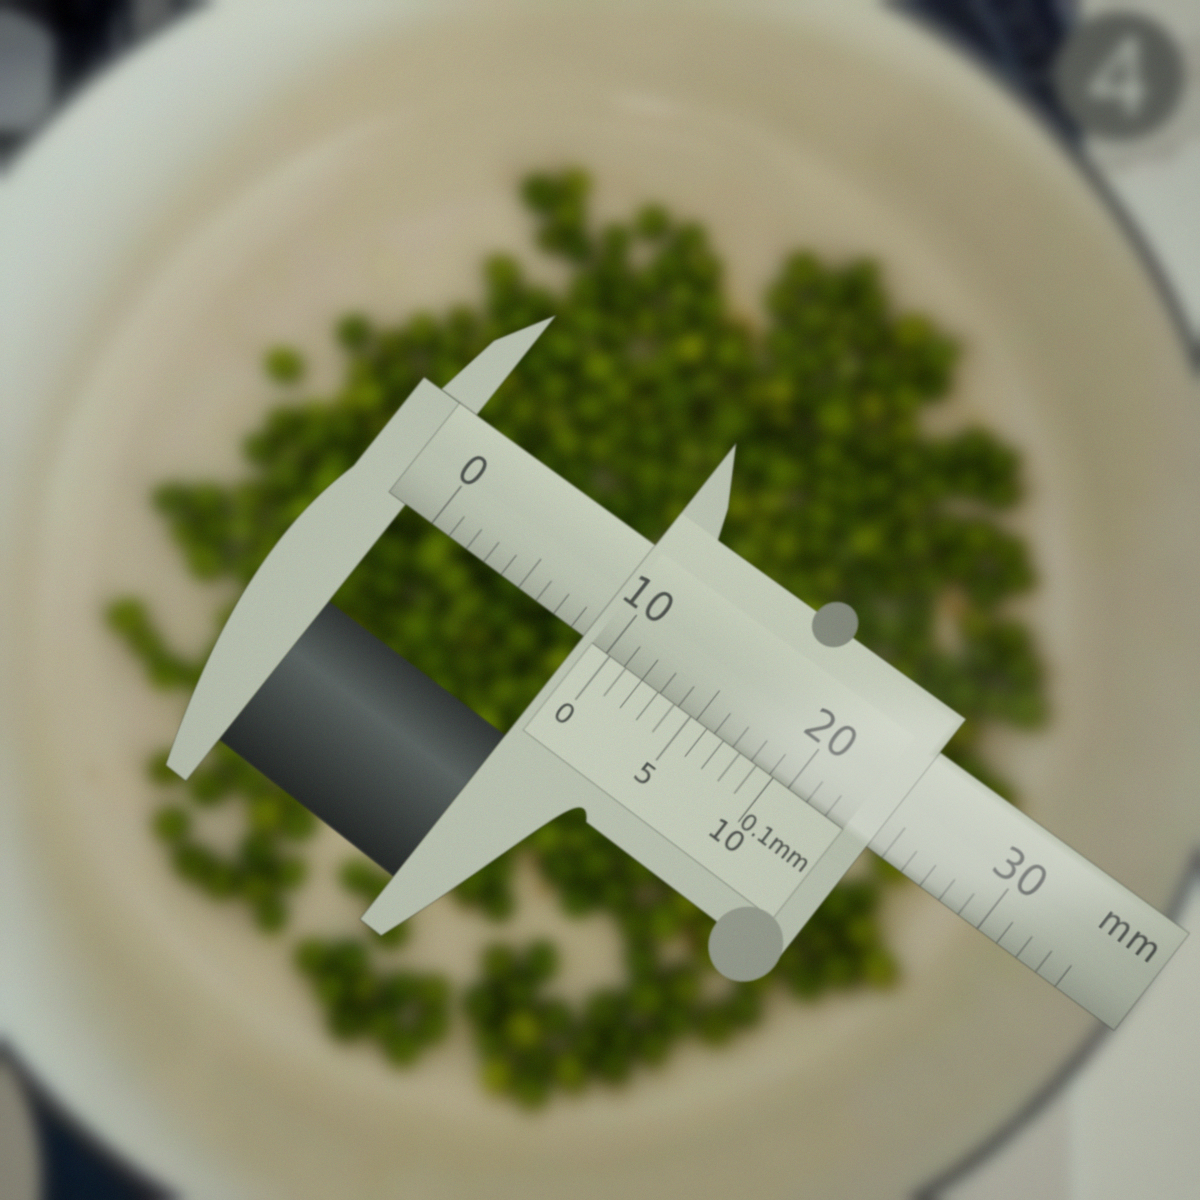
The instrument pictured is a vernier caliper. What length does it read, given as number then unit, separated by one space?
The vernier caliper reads 10.2 mm
